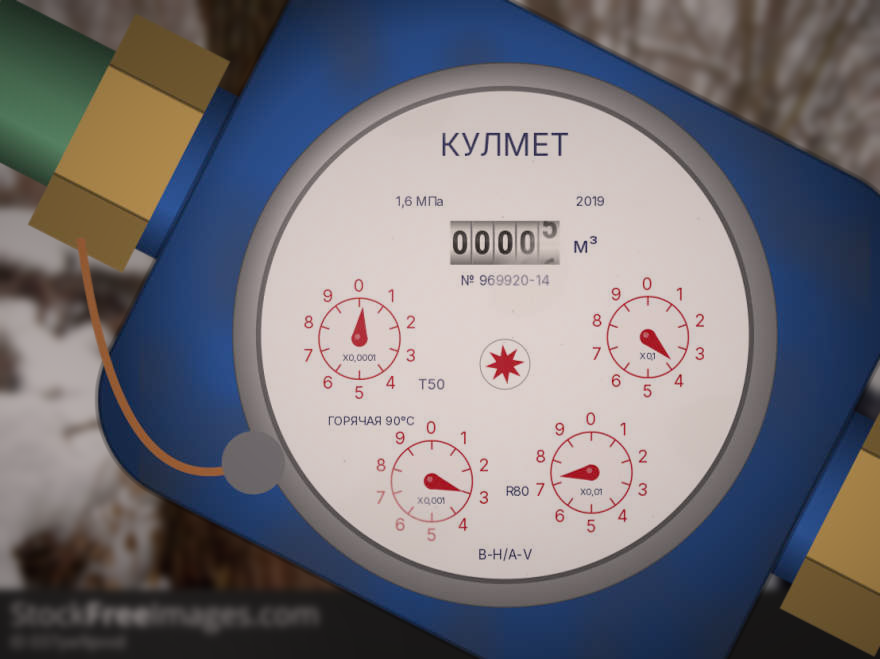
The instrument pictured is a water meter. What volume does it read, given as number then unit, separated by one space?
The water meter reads 5.3730 m³
